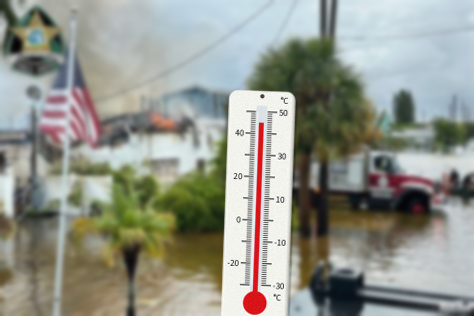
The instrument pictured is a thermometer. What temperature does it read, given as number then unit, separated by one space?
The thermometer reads 45 °C
